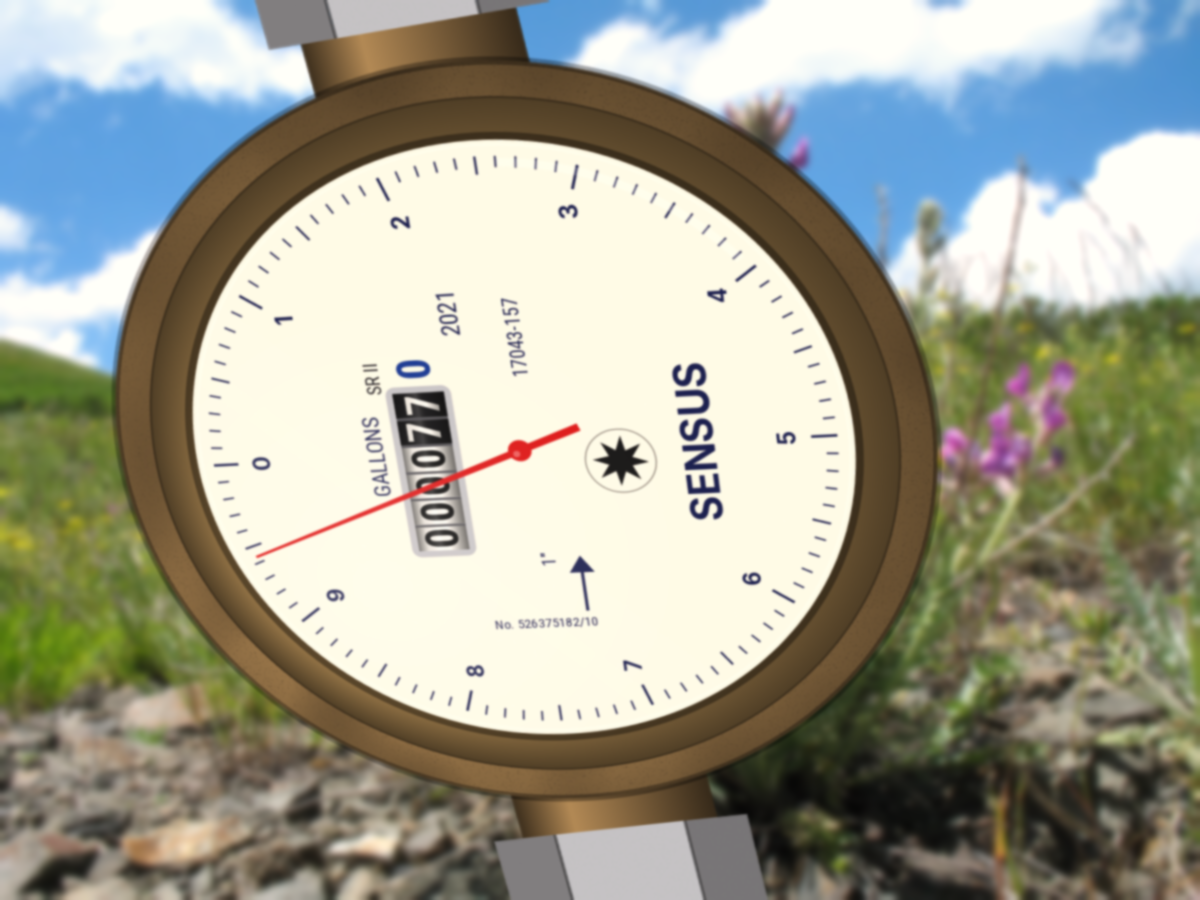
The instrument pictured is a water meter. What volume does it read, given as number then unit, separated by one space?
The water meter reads 769.4 gal
